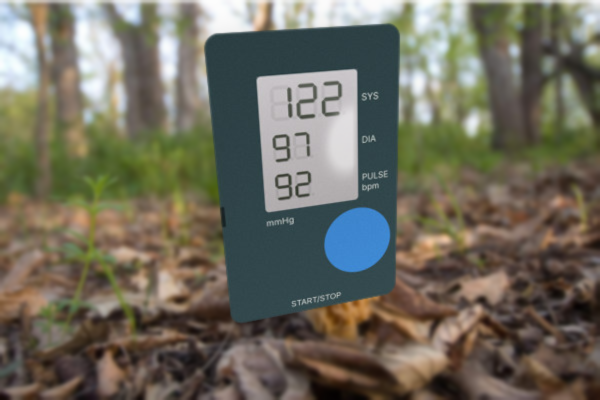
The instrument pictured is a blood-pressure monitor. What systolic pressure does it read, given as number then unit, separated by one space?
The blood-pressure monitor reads 122 mmHg
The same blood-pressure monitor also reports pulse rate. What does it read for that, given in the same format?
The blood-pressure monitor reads 92 bpm
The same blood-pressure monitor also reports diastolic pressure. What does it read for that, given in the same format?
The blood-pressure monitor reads 97 mmHg
